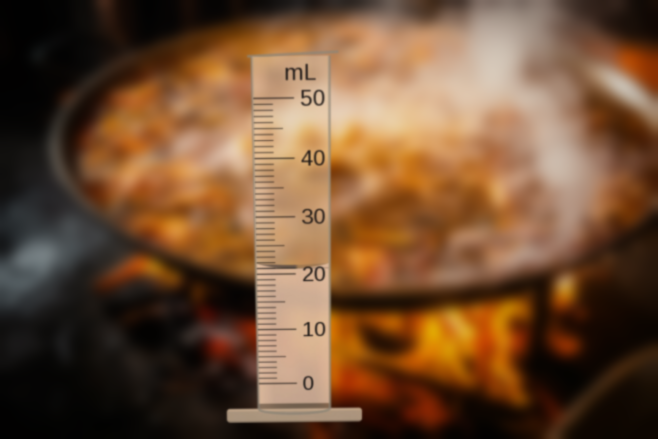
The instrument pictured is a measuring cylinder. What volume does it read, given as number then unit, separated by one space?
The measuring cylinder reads 21 mL
